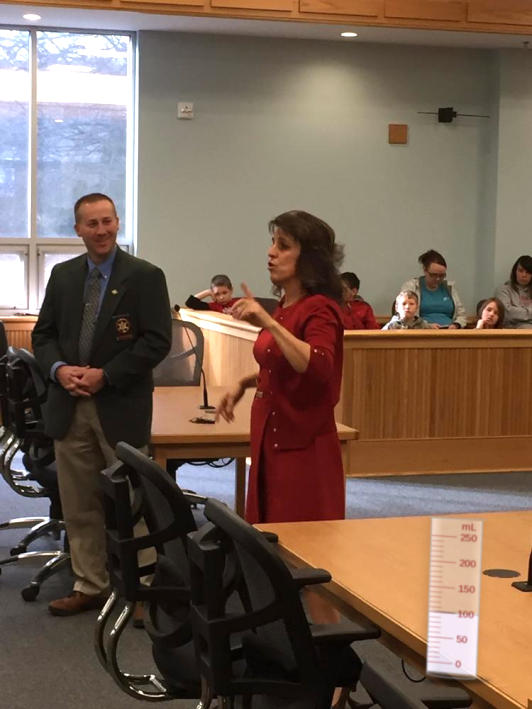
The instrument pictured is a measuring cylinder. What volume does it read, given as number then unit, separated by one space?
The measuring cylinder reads 100 mL
